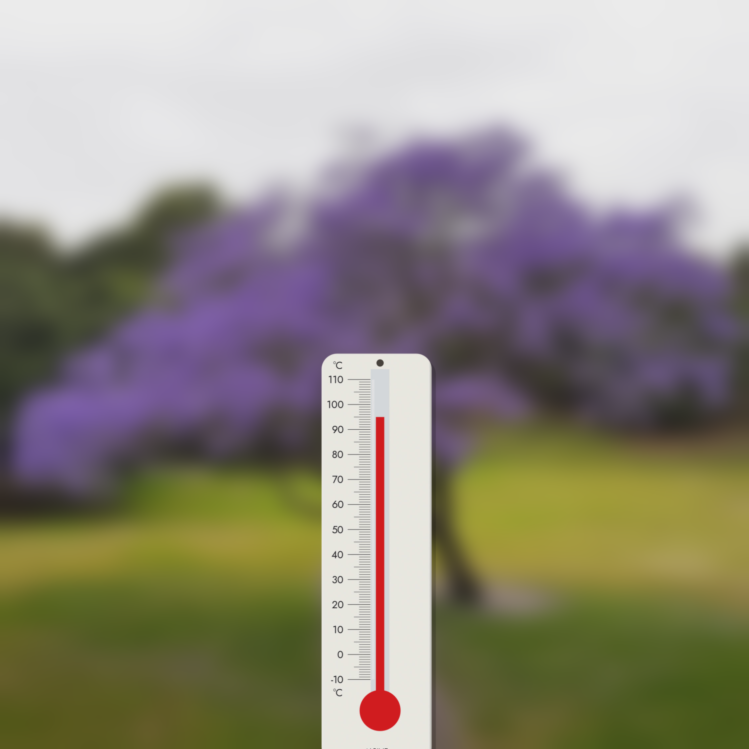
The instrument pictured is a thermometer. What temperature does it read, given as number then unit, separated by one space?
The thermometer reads 95 °C
